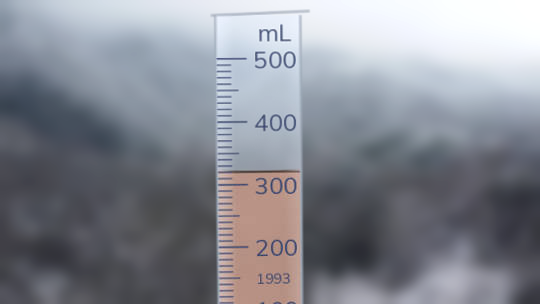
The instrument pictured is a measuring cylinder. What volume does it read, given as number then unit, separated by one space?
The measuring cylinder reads 320 mL
